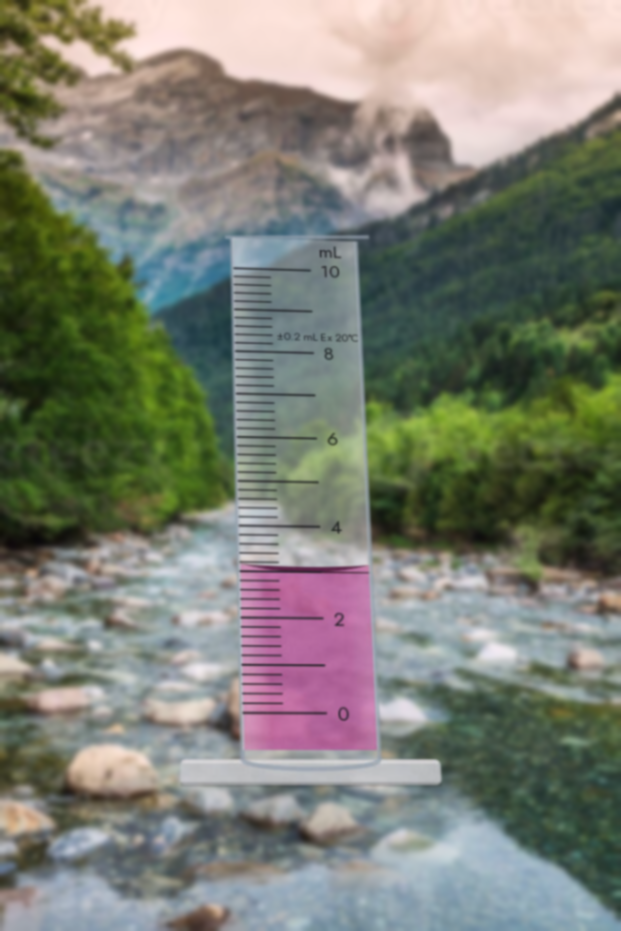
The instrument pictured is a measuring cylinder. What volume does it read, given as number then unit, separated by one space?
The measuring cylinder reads 3 mL
